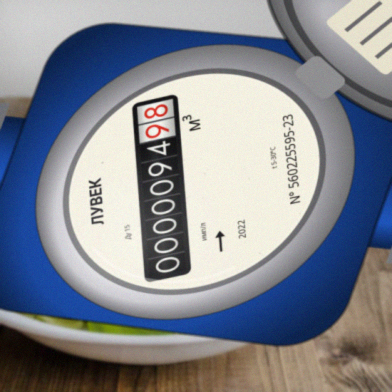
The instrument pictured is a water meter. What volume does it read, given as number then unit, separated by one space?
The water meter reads 94.98 m³
